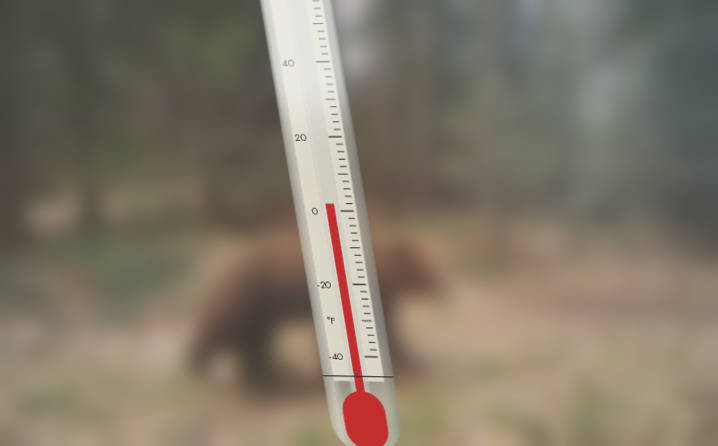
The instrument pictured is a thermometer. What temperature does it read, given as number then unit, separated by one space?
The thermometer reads 2 °F
